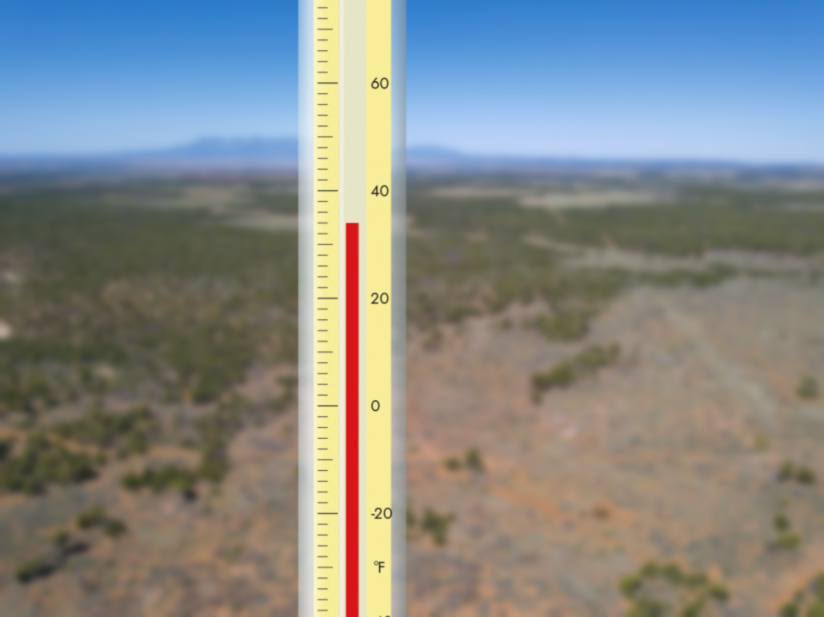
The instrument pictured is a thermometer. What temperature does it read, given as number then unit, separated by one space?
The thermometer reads 34 °F
